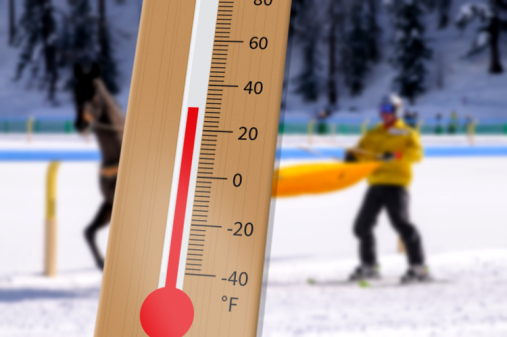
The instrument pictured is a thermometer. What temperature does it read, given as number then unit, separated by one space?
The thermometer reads 30 °F
